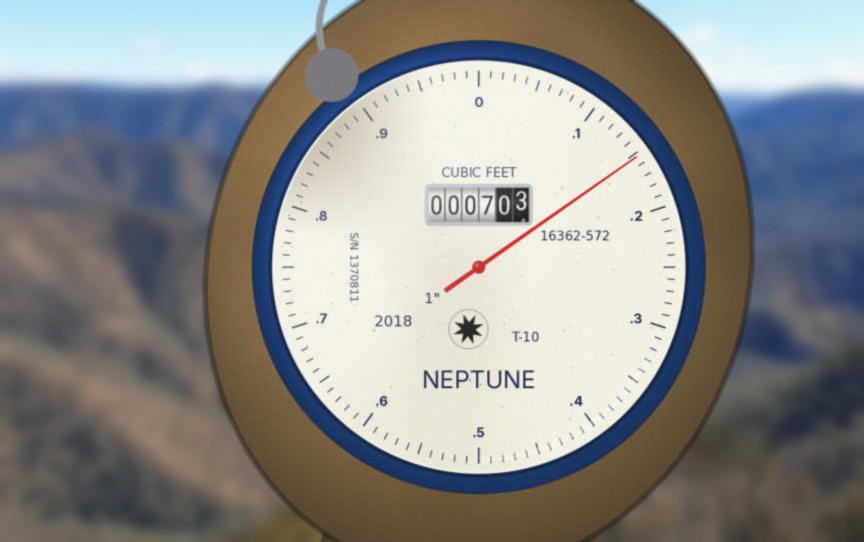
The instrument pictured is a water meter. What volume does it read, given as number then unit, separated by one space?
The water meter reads 703.15 ft³
